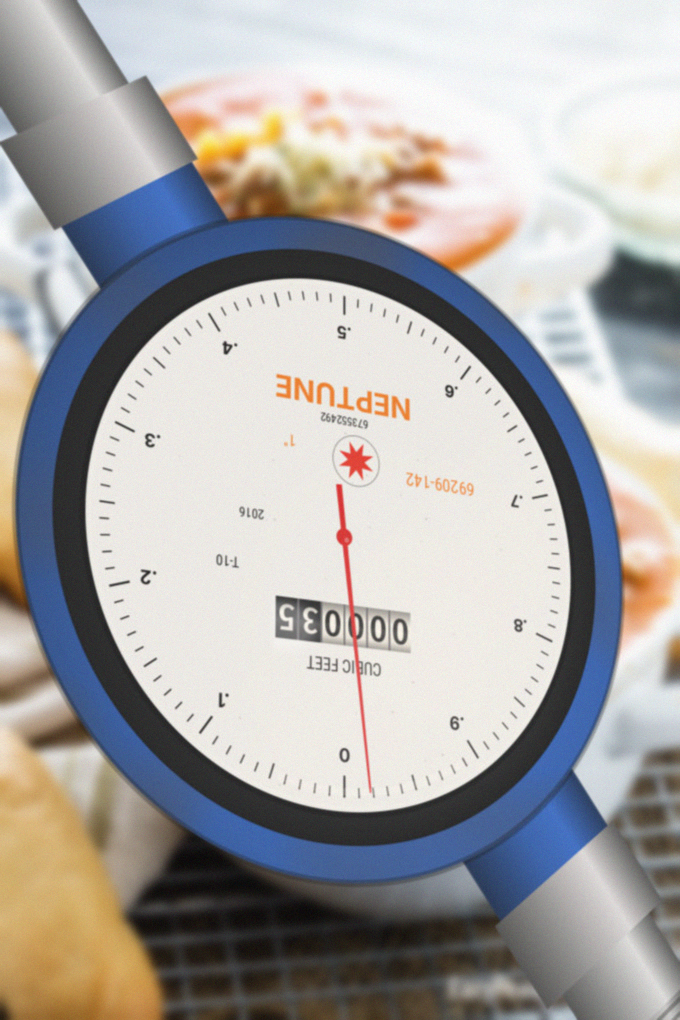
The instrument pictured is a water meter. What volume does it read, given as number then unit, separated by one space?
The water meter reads 34.98 ft³
